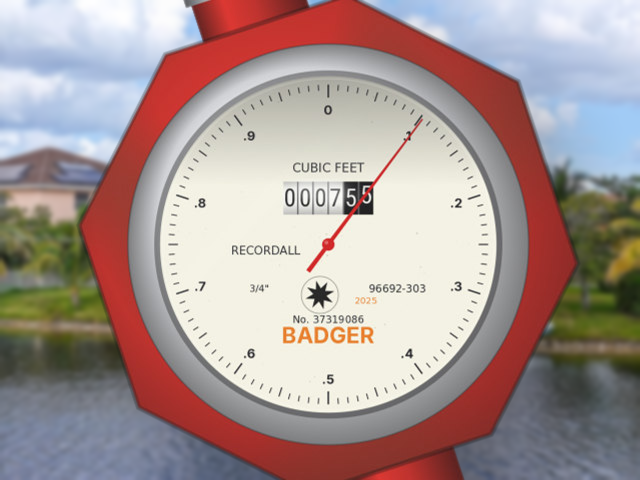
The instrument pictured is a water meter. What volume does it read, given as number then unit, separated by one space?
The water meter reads 755.10 ft³
